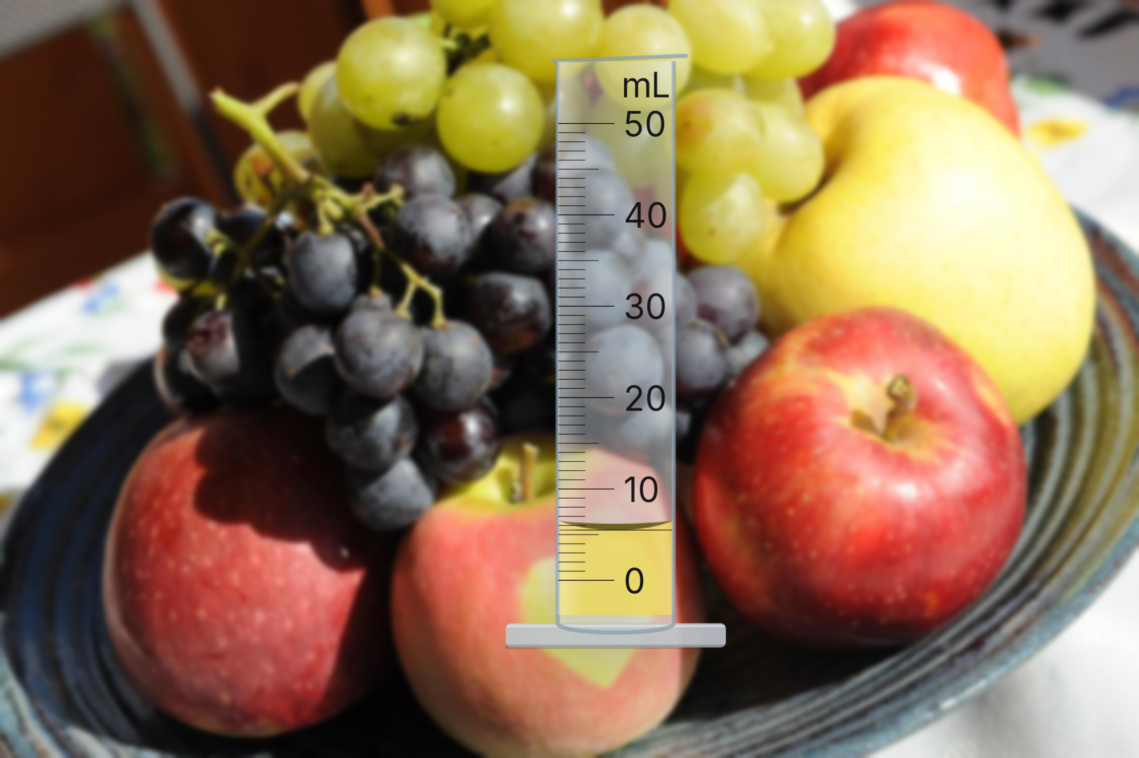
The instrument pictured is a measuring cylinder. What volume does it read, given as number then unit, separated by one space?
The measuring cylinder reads 5.5 mL
